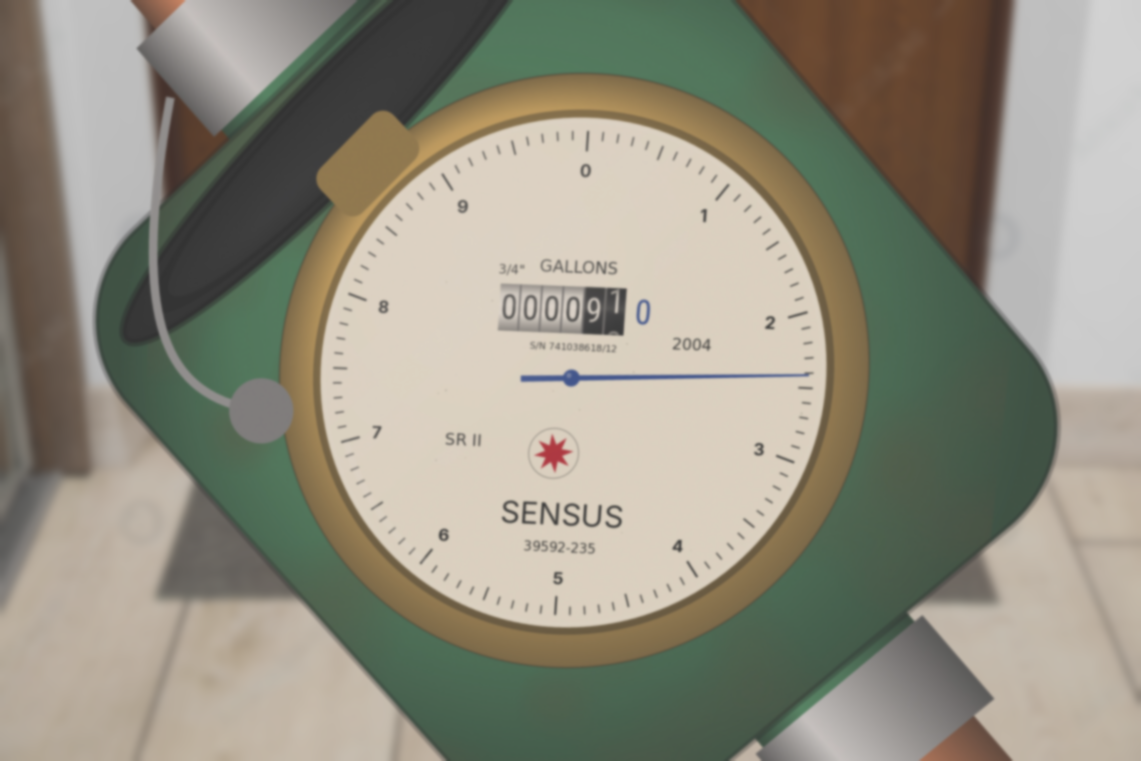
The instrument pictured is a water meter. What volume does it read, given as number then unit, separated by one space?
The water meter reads 912.4 gal
